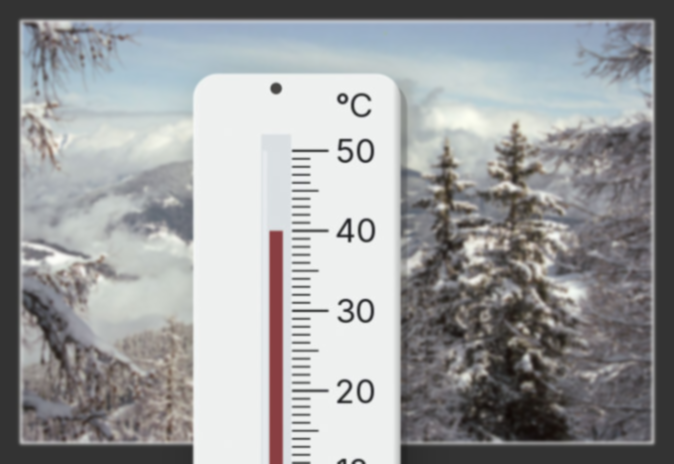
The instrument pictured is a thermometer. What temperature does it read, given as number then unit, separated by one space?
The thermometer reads 40 °C
